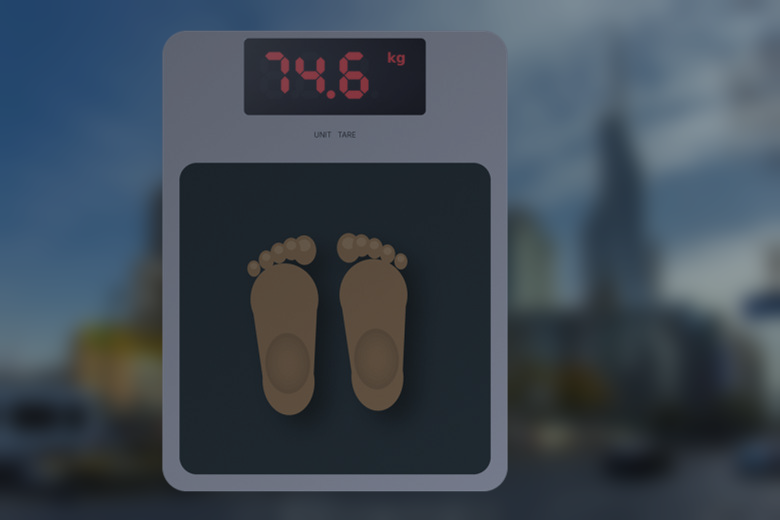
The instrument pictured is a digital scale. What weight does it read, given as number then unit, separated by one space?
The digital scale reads 74.6 kg
